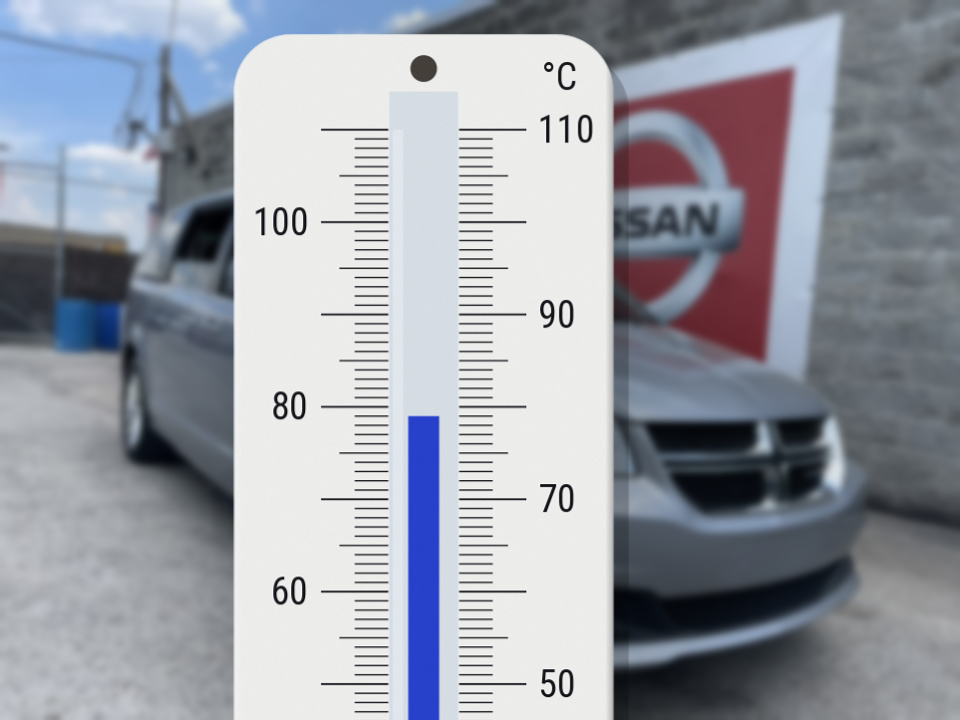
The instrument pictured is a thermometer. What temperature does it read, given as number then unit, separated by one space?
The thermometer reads 79 °C
